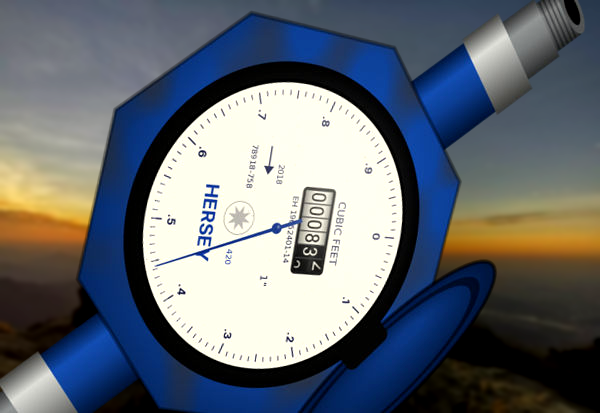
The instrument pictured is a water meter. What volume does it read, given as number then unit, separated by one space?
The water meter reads 832.44 ft³
